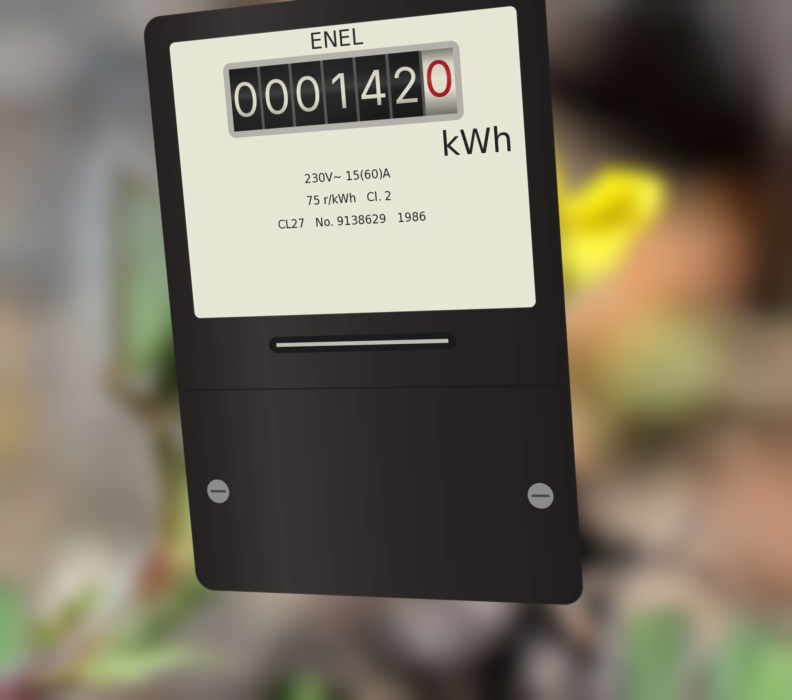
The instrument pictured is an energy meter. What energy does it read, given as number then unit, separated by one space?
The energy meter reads 142.0 kWh
